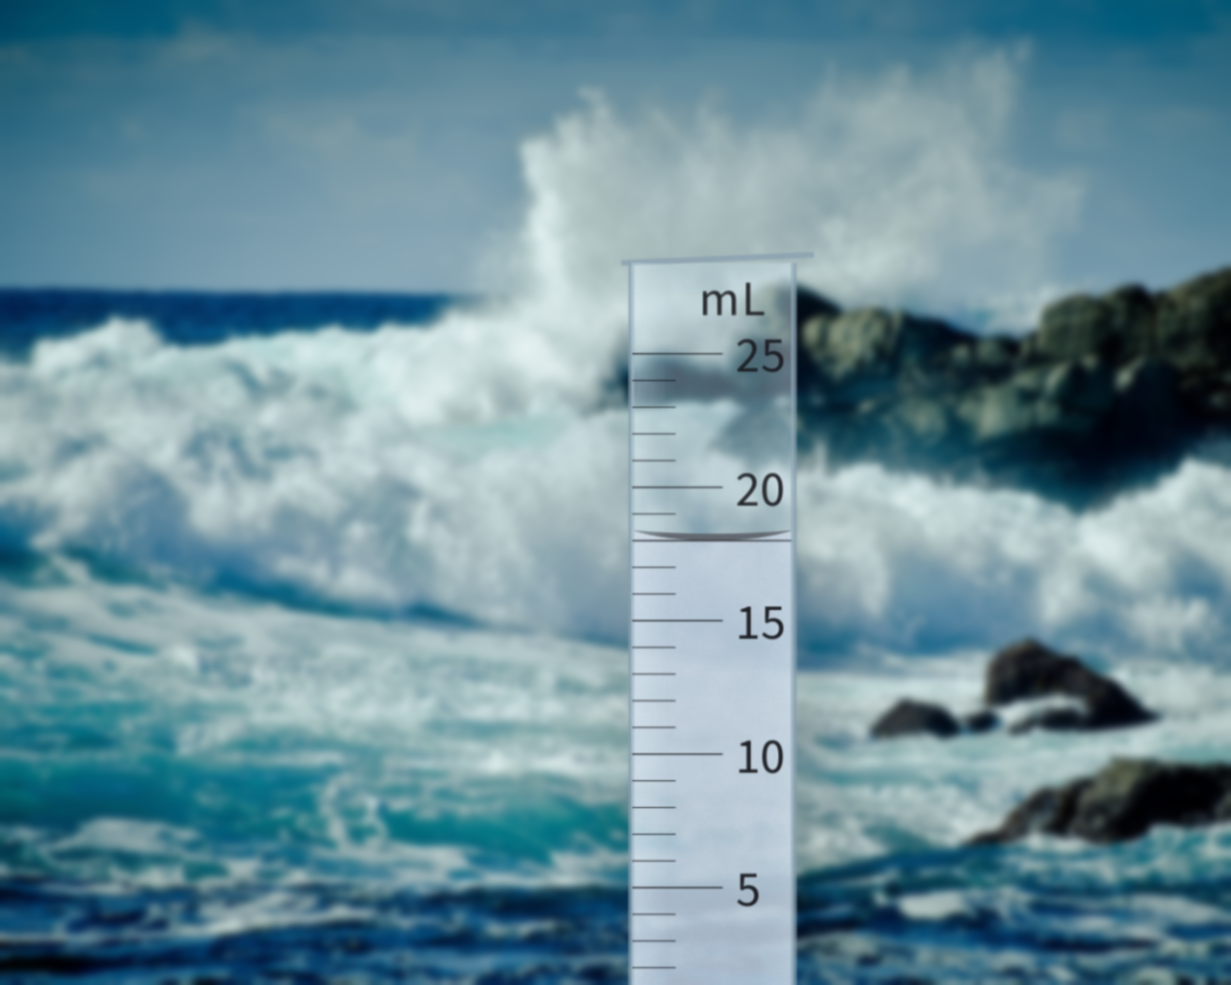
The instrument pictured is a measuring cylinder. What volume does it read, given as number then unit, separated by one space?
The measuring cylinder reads 18 mL
